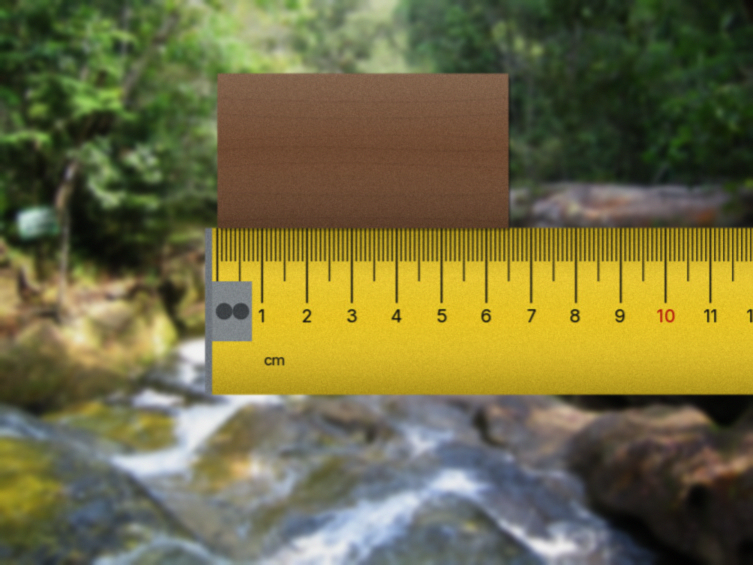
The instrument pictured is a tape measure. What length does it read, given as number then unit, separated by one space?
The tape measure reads 6.5 cm
